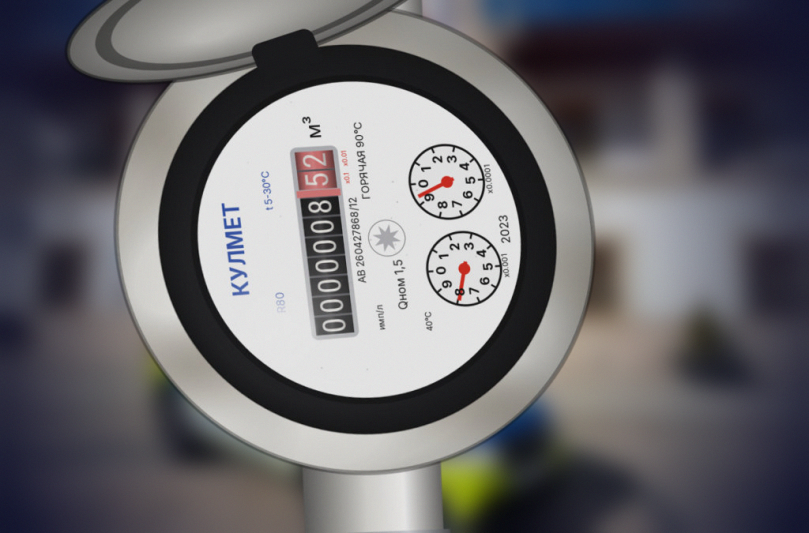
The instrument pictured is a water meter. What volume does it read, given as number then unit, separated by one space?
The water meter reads 8.5279 m³
